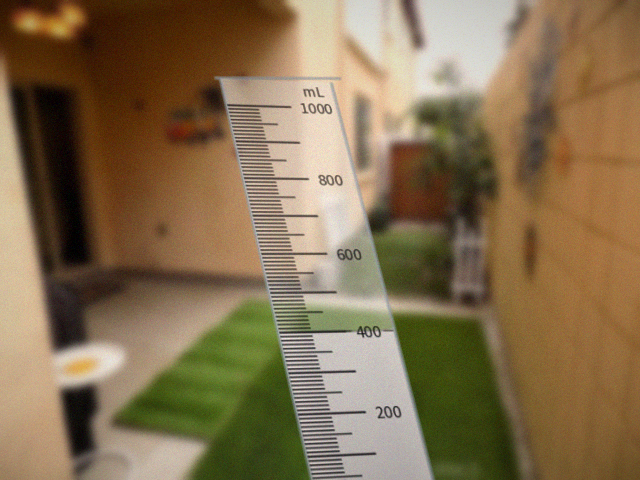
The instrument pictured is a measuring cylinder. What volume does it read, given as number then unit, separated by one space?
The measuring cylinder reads 400 mL
